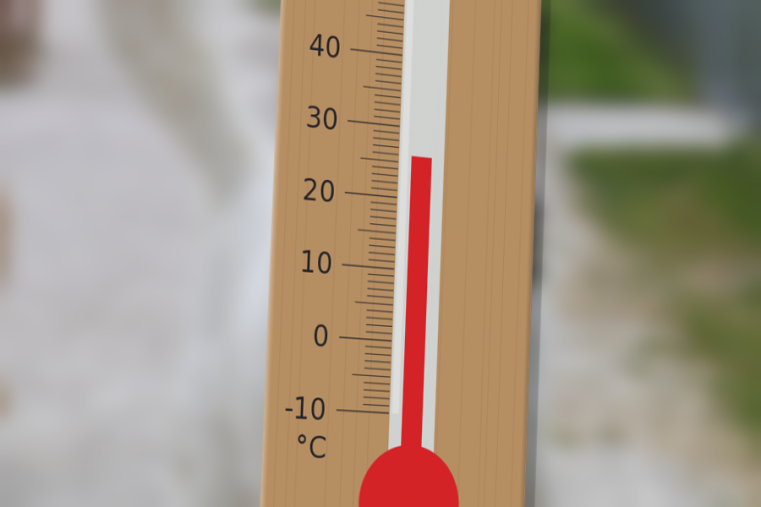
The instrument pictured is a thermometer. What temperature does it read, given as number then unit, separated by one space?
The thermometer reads 26 °C
